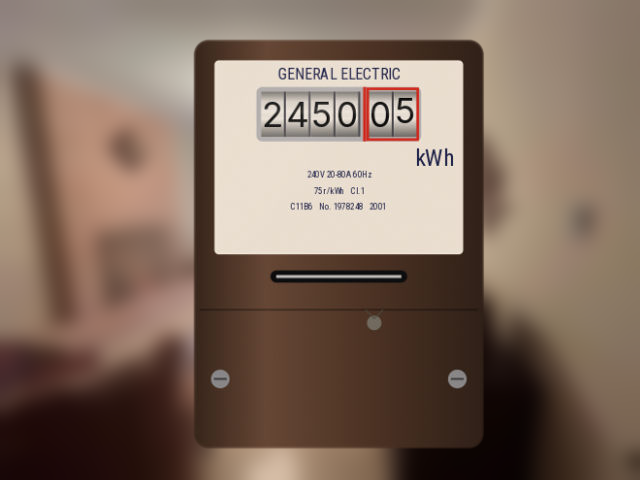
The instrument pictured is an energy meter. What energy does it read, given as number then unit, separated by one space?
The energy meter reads 2450.05 kWh
